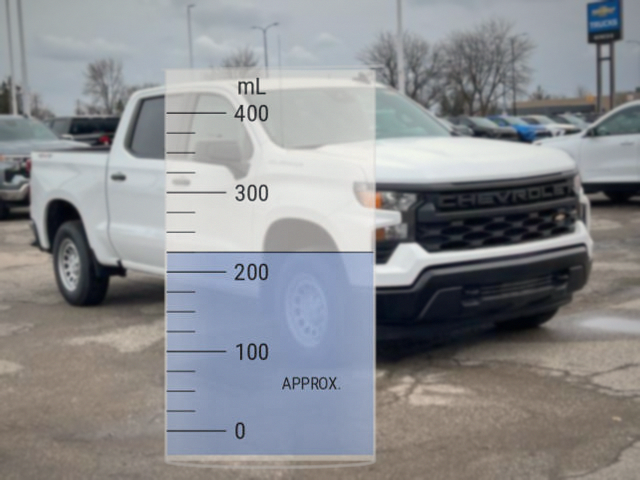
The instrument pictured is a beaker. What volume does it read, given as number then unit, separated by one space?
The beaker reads 225 mL
